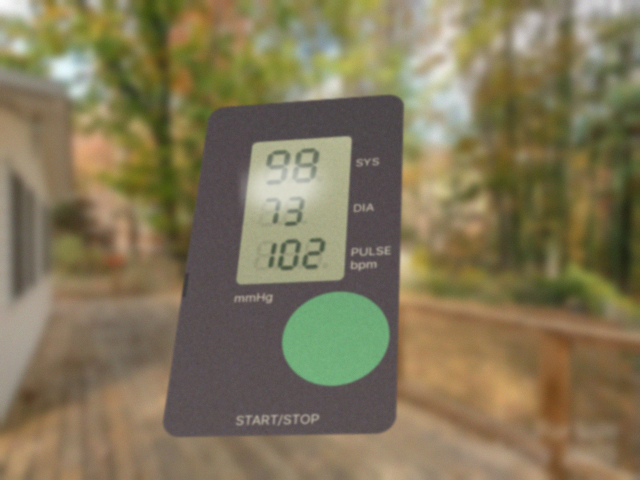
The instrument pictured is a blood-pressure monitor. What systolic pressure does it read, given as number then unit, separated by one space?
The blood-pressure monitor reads 98 mmHg
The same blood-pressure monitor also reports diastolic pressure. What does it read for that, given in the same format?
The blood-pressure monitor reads 73 mmHg
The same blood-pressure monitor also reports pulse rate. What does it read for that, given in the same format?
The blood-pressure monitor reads 102 bpm
